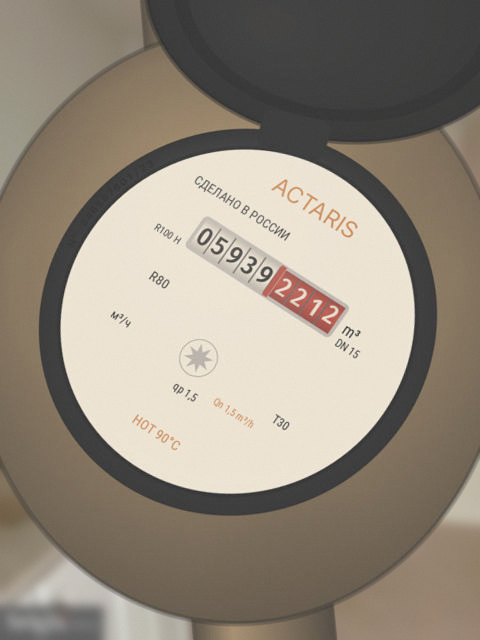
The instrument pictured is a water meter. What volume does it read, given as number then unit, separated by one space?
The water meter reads 5939.2212 m³
